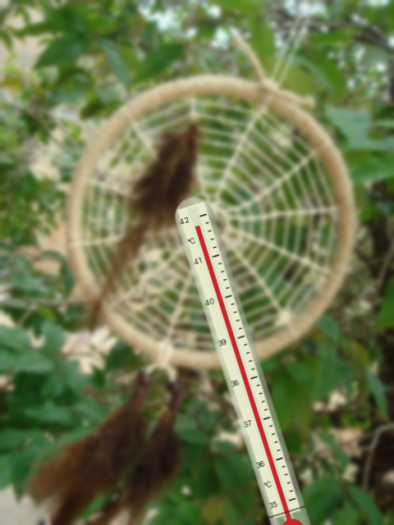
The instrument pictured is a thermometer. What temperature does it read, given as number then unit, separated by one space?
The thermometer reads 41.8 °C
